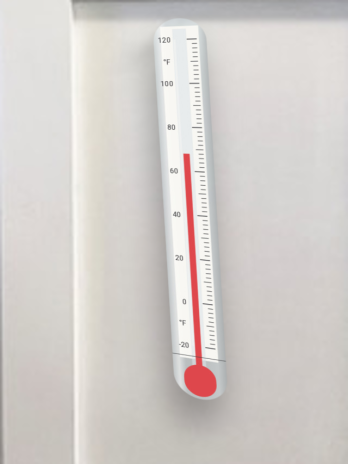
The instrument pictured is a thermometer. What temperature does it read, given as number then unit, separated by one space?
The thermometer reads 68 °F
